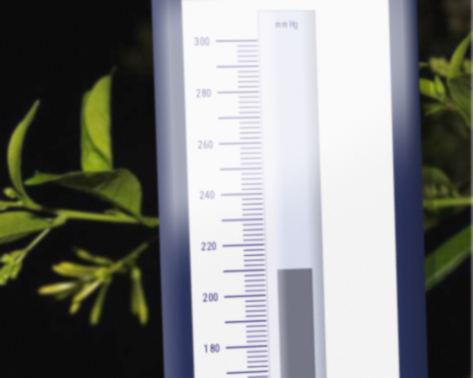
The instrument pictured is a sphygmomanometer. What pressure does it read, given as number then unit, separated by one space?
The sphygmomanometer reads 210 mmHg
